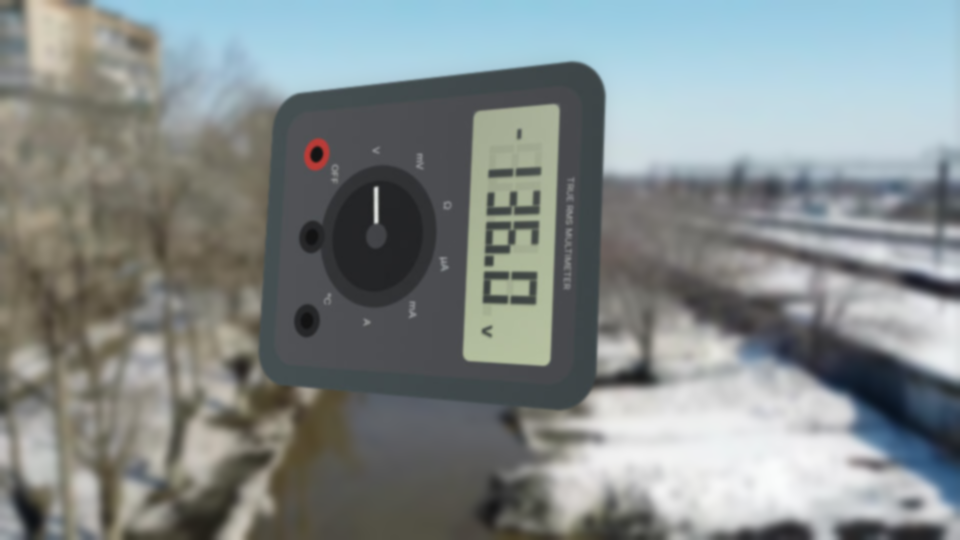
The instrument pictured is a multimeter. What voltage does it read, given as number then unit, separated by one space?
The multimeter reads -136.0 V
